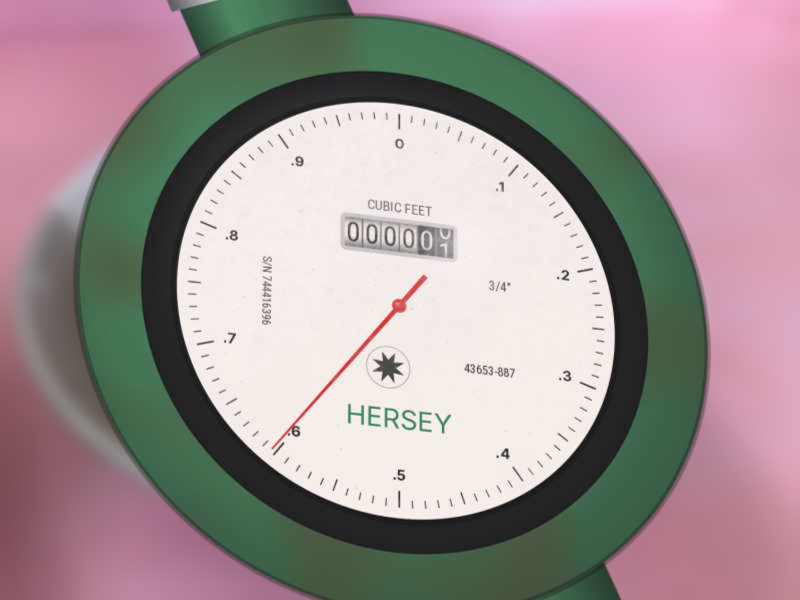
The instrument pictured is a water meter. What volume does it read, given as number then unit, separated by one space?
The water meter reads 0.60 ft³
